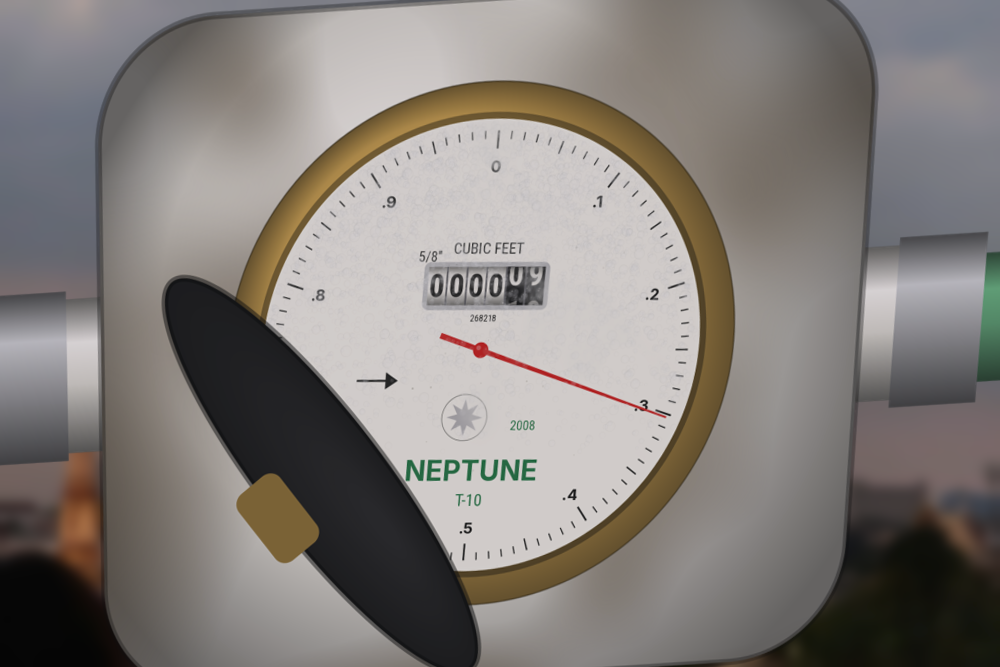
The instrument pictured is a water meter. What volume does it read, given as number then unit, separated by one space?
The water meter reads 9.30 ft³
